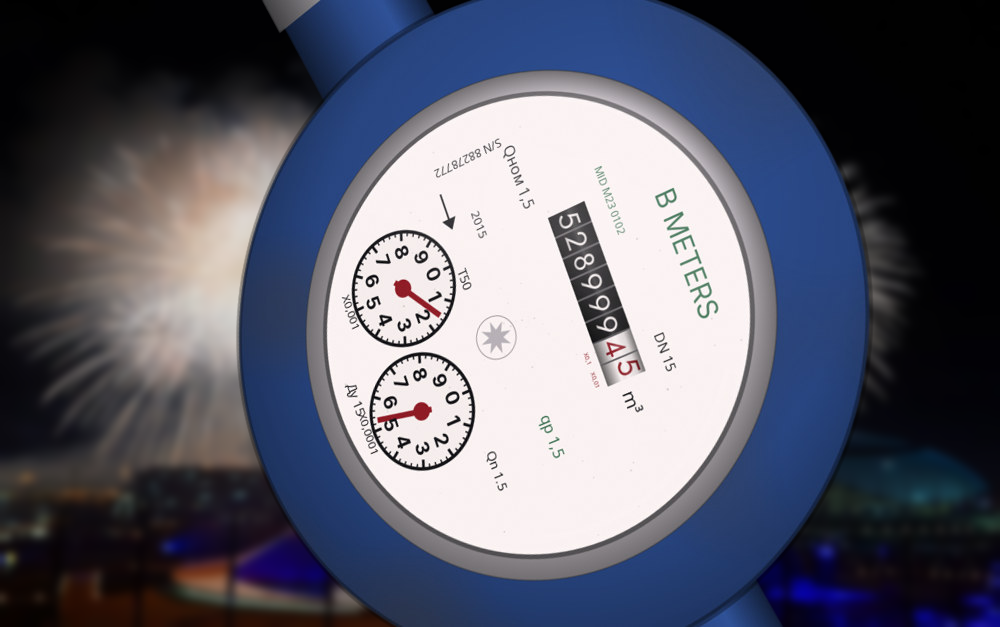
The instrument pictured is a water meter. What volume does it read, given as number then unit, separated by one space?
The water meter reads 528999.4515 m³
